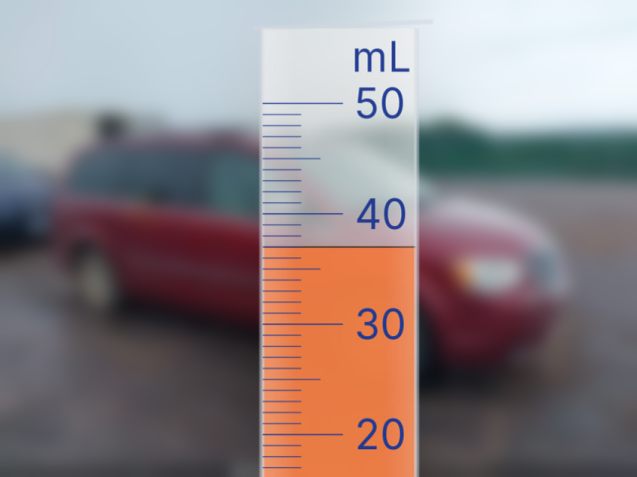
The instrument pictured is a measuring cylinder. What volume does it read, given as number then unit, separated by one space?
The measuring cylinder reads 37 mL
